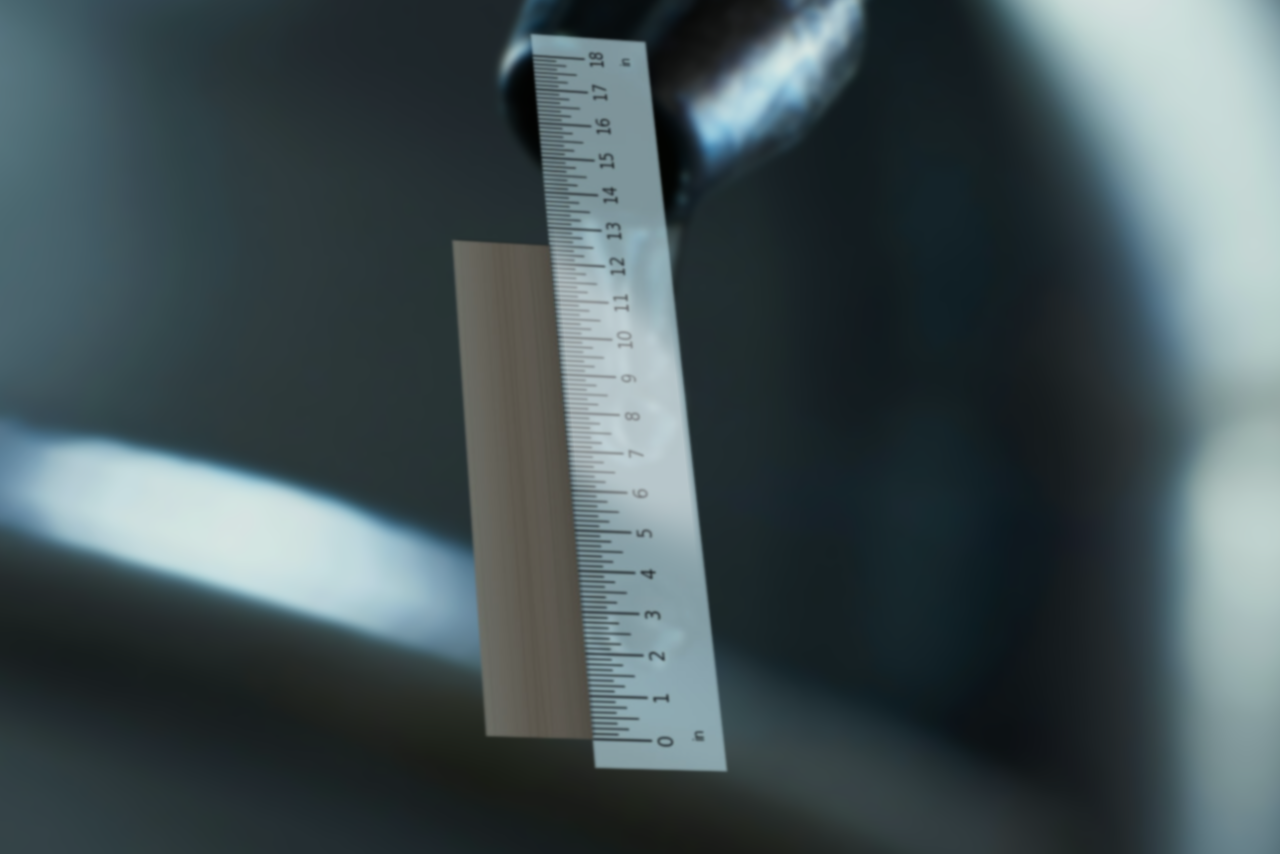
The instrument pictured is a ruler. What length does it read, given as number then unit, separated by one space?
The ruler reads 12.5 in
